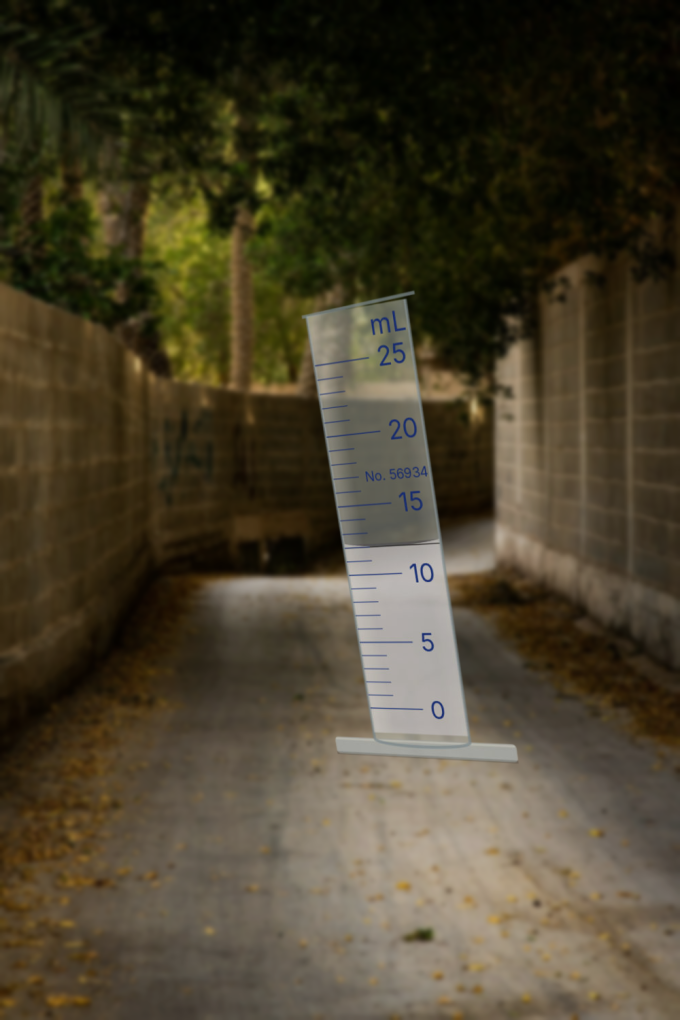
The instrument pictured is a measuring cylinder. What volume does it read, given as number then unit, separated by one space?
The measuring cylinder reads 12 mL
